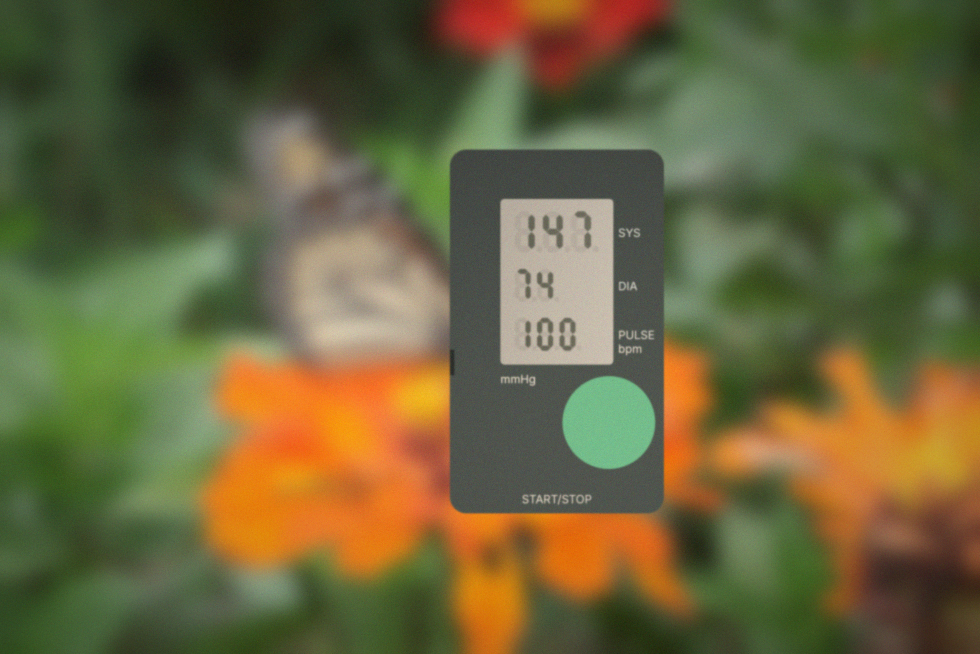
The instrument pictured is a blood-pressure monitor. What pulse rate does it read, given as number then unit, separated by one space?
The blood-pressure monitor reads 100 bpm
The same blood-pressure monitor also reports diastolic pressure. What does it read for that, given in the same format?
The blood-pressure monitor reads 74 mmHg
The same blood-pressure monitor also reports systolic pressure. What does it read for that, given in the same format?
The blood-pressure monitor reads 147 mmHg
